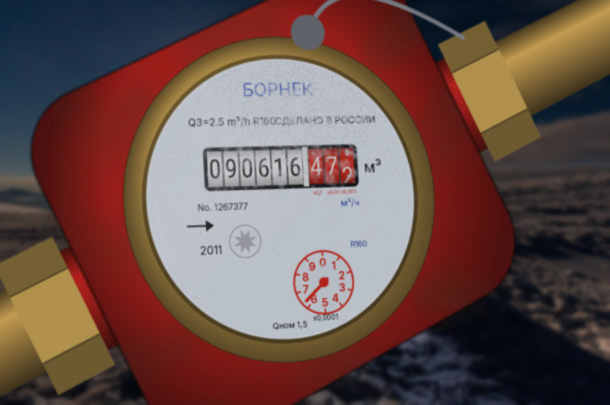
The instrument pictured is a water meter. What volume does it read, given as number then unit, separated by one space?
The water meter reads 90616.4716 m³
